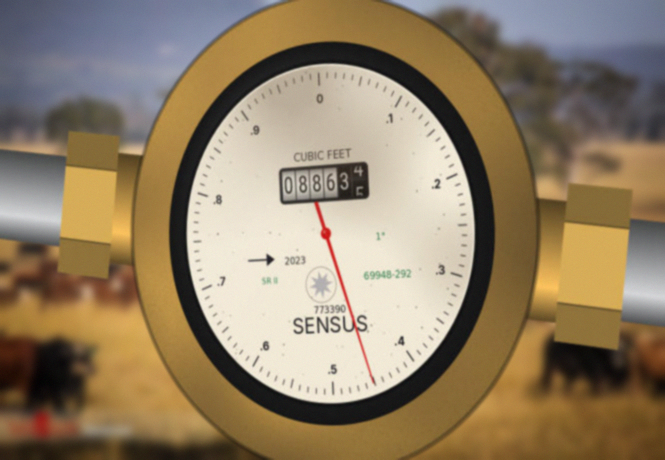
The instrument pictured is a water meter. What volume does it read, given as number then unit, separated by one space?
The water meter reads 88634.45 ft³
